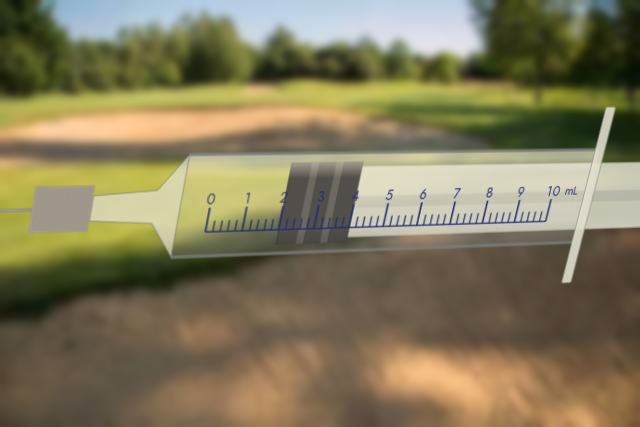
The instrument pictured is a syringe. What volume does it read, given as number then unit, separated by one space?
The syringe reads 2 mL
